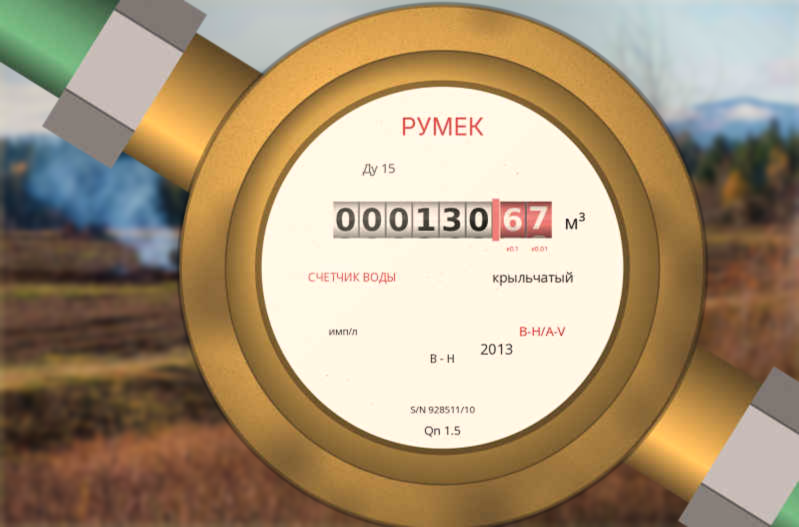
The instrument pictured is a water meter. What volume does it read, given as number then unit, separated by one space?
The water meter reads 130.67 m³
